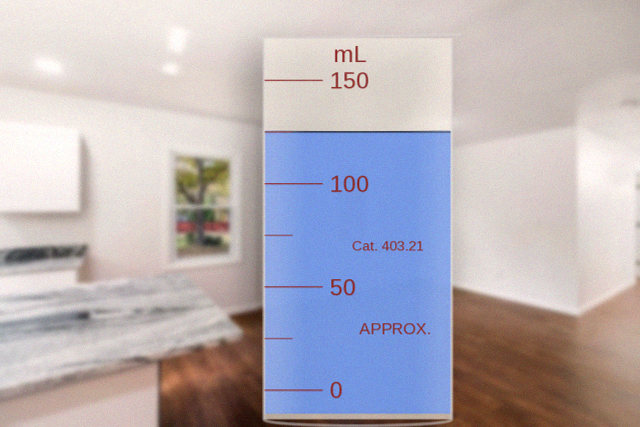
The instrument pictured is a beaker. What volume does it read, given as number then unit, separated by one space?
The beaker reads 125 mL
